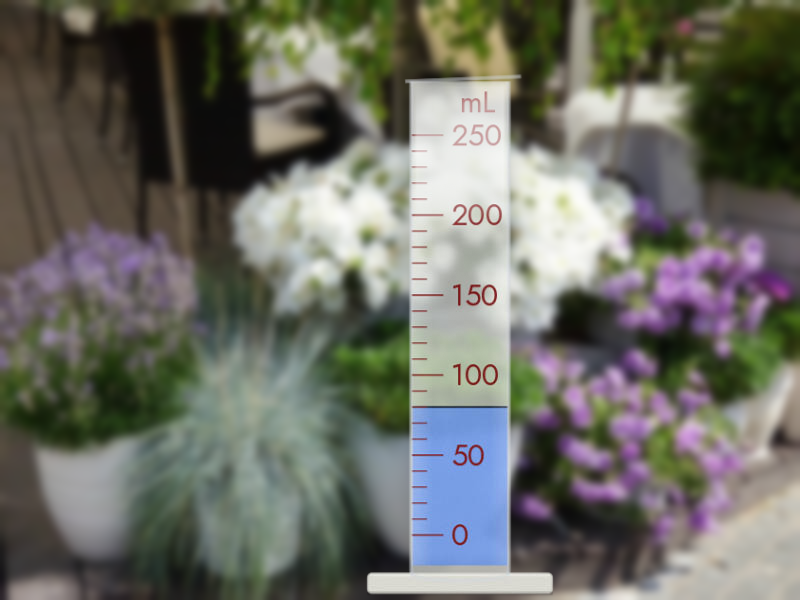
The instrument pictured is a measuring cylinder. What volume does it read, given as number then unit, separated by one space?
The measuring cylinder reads 80 mL
